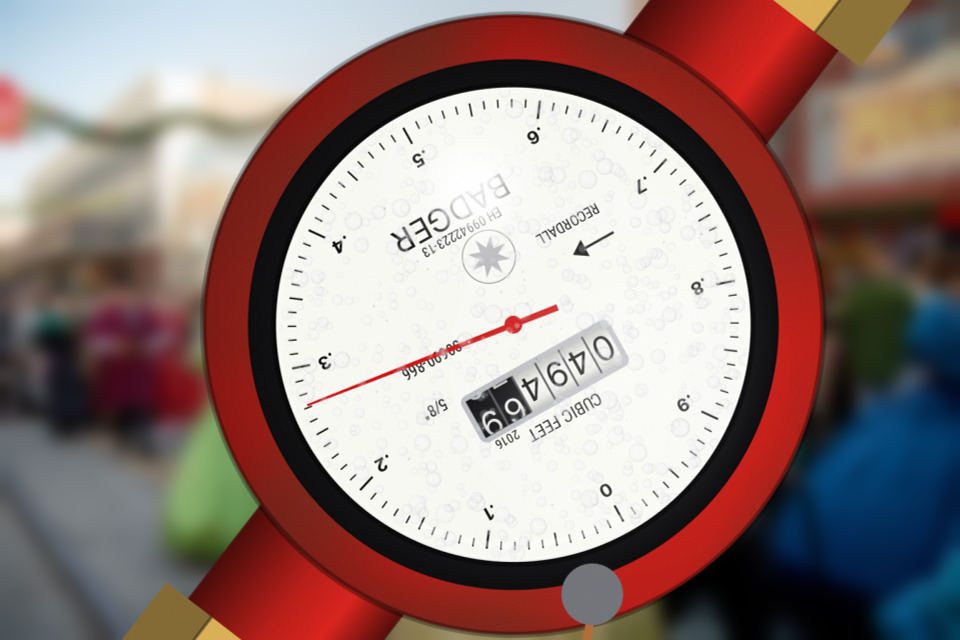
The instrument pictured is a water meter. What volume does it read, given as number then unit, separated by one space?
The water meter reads 49469.27 ft³
